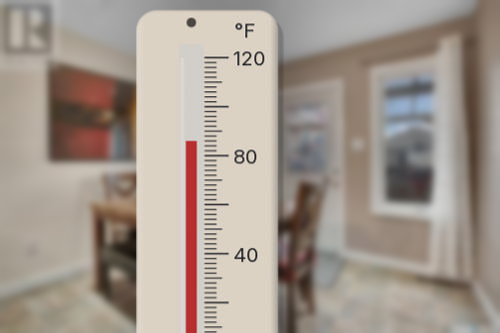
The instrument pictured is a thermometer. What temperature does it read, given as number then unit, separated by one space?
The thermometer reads 86 °F
